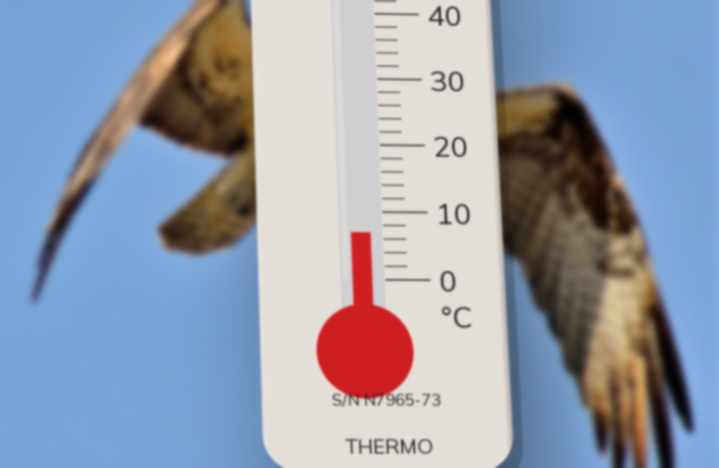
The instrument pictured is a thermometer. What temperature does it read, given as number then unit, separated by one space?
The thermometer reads 7 °C
